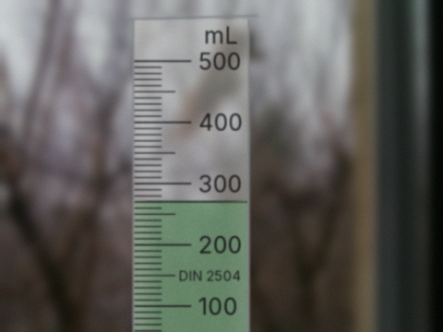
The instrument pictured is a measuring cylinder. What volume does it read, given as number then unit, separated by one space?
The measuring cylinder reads 270 mL
